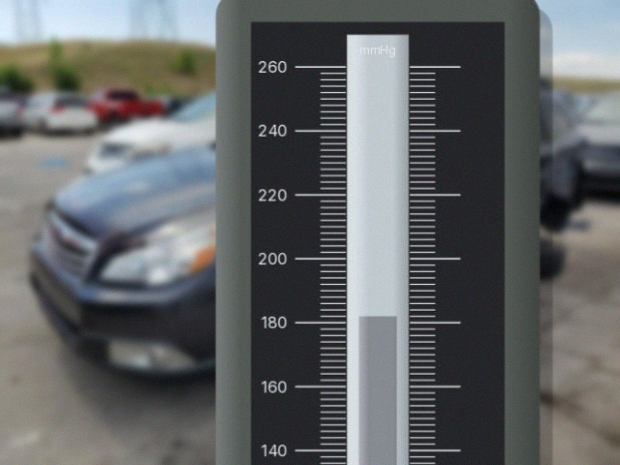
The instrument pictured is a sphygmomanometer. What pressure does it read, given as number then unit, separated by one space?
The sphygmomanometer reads 182 mmHg
